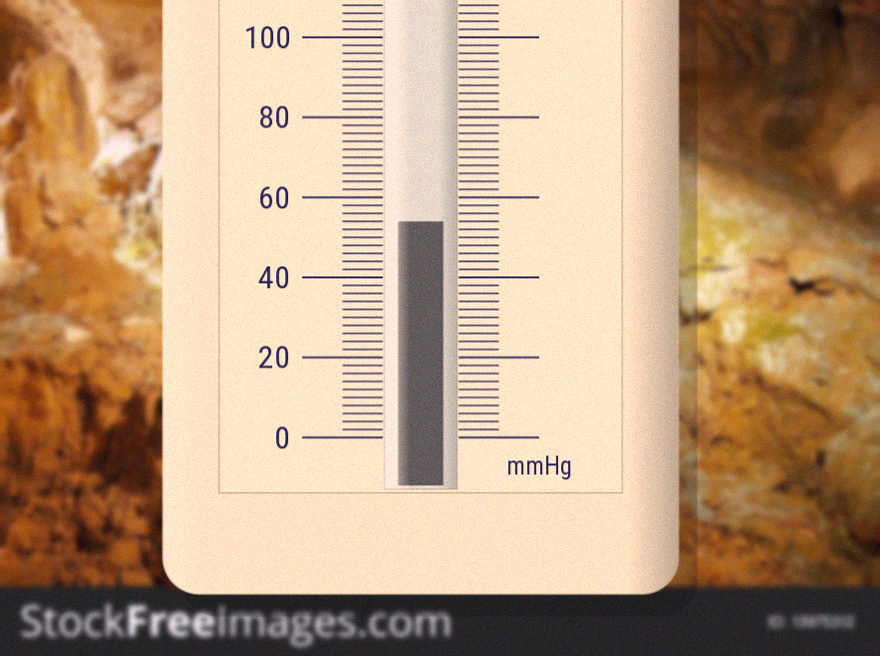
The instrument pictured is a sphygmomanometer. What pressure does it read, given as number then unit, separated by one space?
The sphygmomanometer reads 54 mmHg
